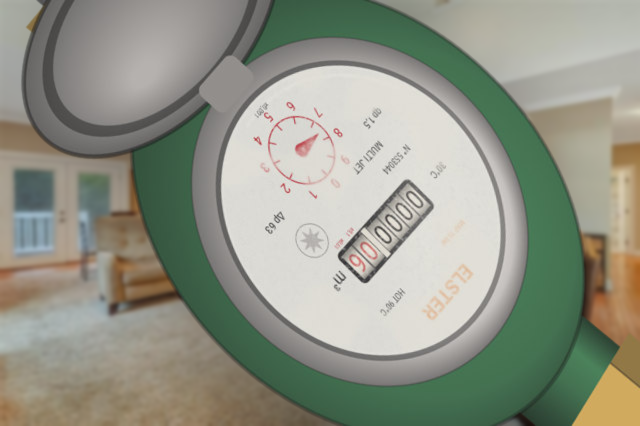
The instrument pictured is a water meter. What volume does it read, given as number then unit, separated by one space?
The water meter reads 0.067 m³
